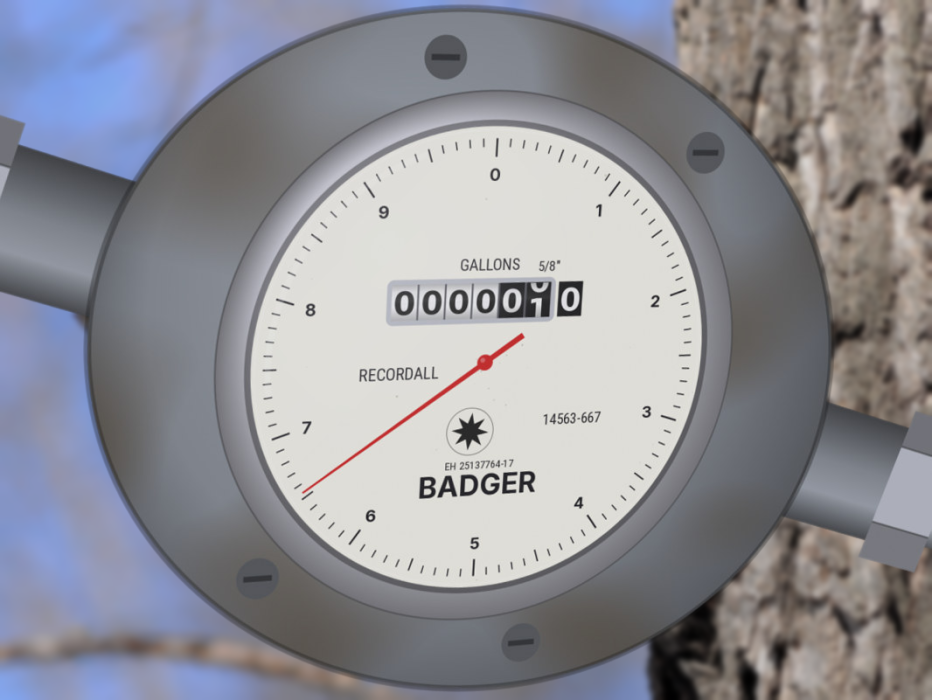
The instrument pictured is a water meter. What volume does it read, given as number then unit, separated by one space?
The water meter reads 6.5 gal
